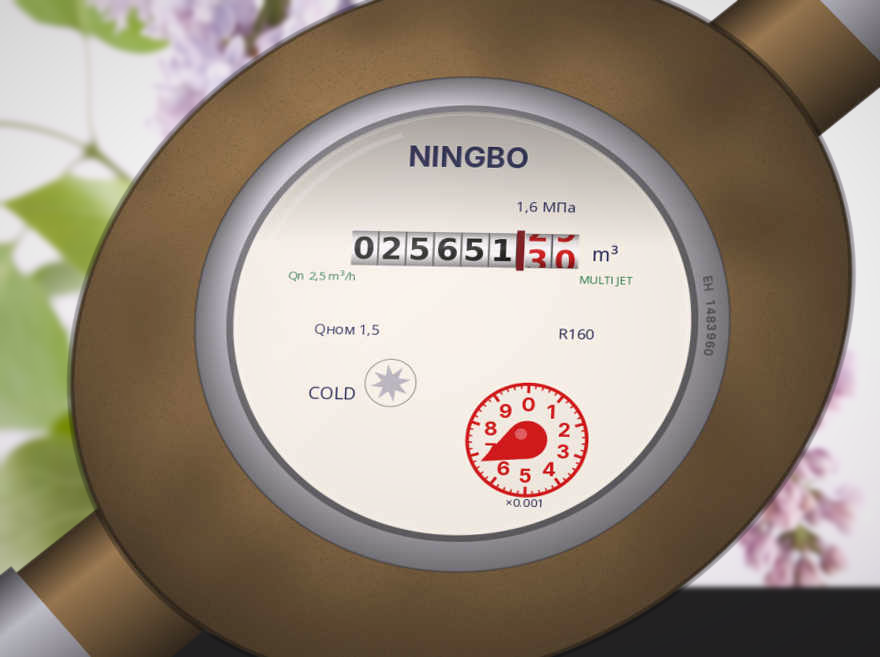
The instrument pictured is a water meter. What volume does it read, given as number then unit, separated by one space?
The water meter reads 25651.296 m³
